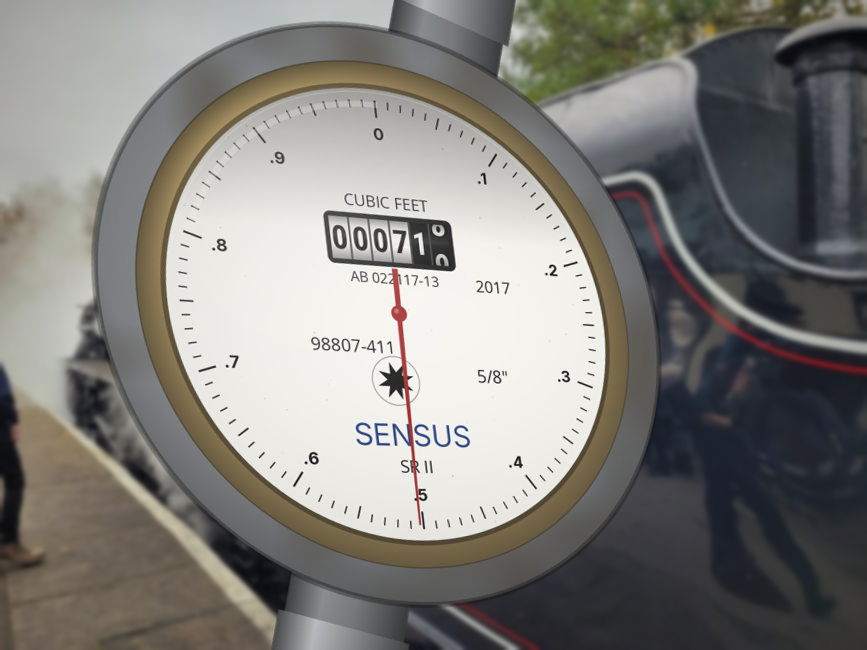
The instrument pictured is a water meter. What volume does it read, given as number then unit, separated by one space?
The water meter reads 718.50 ft³
